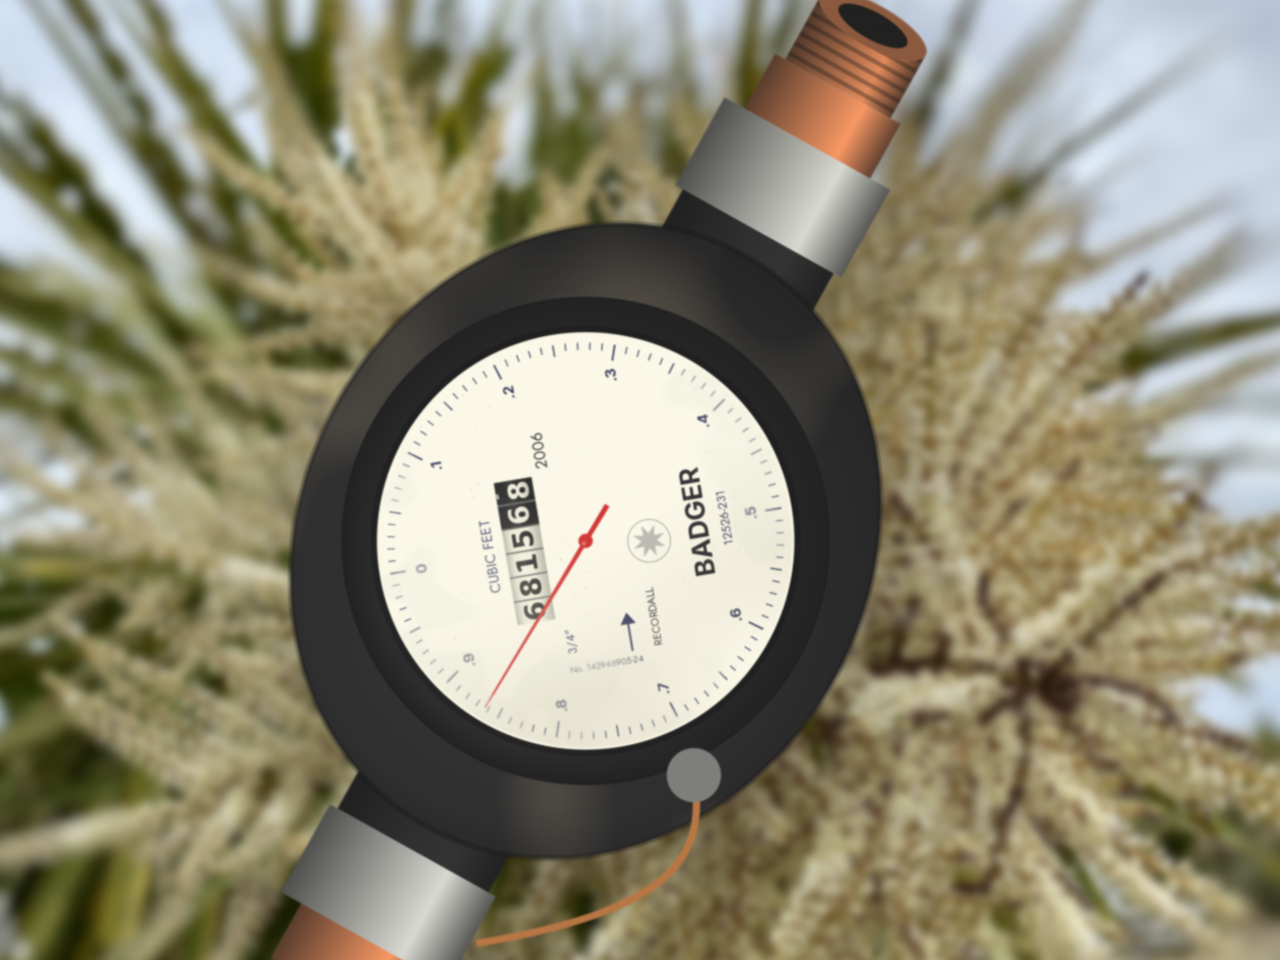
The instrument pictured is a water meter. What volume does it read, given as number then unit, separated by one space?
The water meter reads 681567.86 ft³
